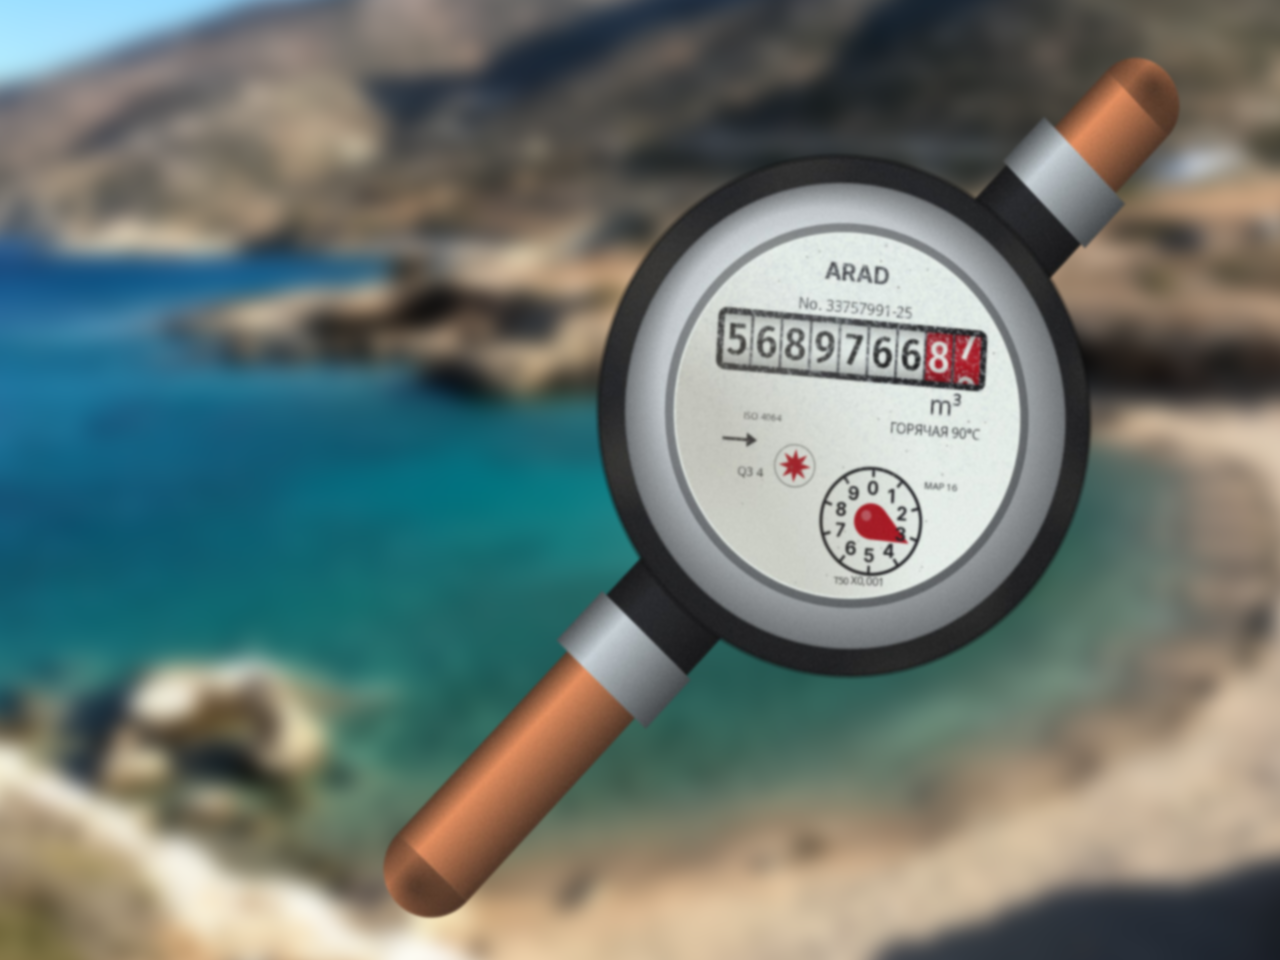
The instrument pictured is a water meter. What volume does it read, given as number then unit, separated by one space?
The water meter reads 5689766.873 m³
